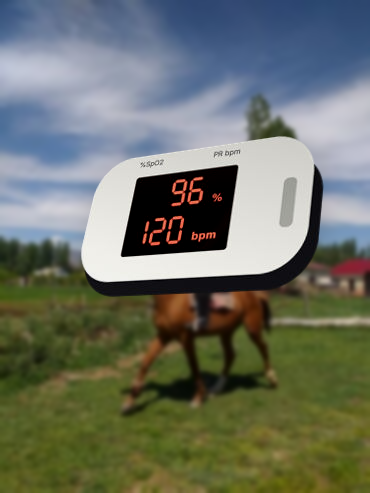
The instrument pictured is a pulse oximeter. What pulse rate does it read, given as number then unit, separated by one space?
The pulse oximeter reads 120 bpm
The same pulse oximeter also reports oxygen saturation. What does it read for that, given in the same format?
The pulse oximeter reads 96 %
